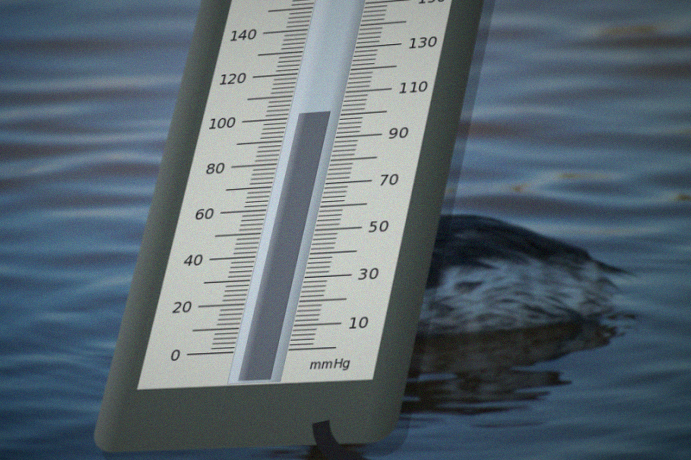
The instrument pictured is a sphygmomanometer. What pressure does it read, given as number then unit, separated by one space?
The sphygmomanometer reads 102 mmHg
